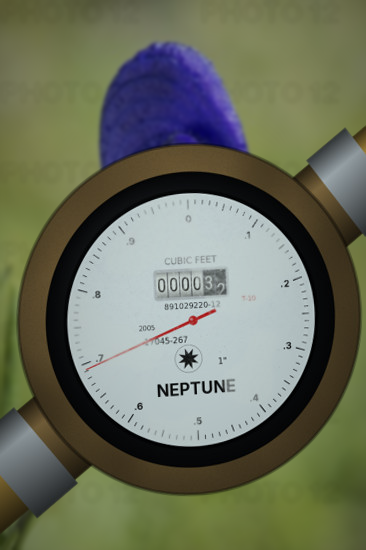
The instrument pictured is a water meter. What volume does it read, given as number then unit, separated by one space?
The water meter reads 31.69 ft³
